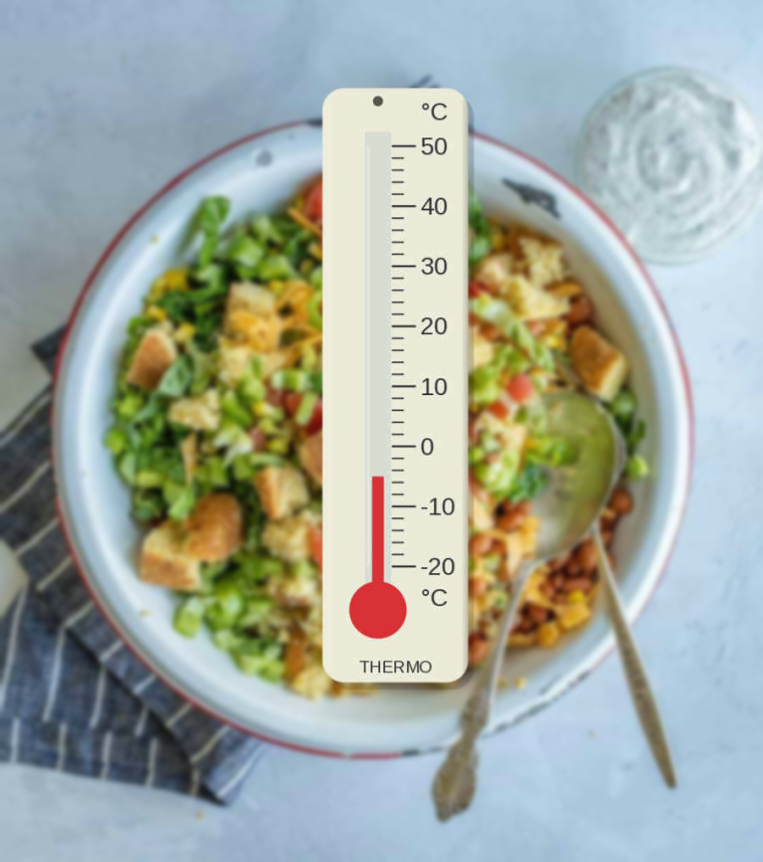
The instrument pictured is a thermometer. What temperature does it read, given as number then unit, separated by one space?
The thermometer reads -5 °C
